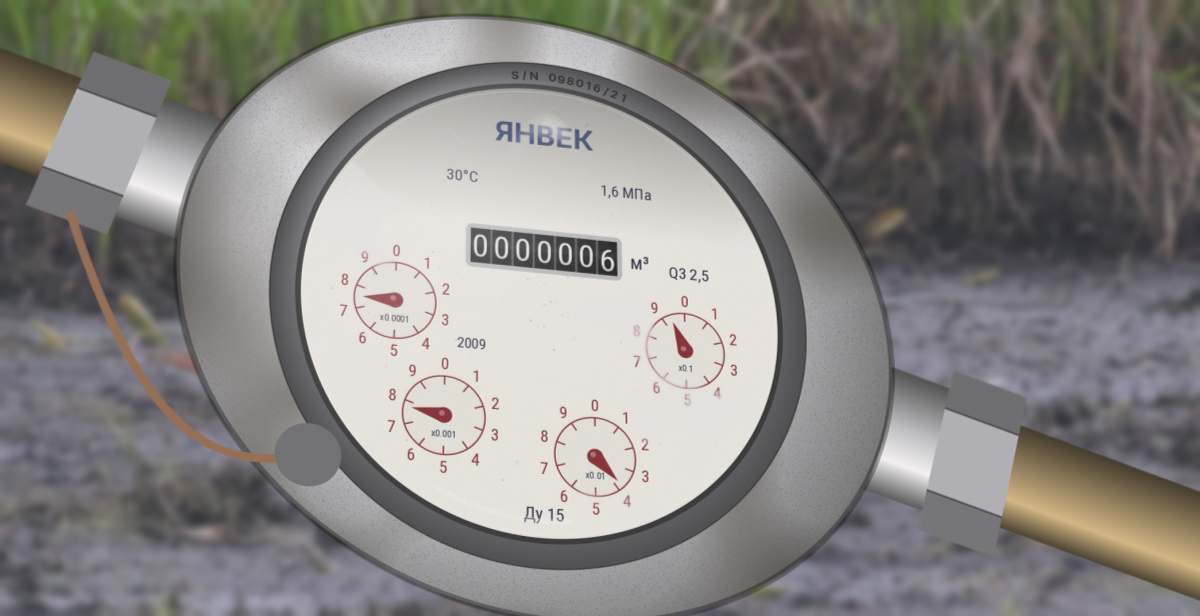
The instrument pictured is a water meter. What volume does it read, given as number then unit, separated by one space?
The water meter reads 5.9377 m³
